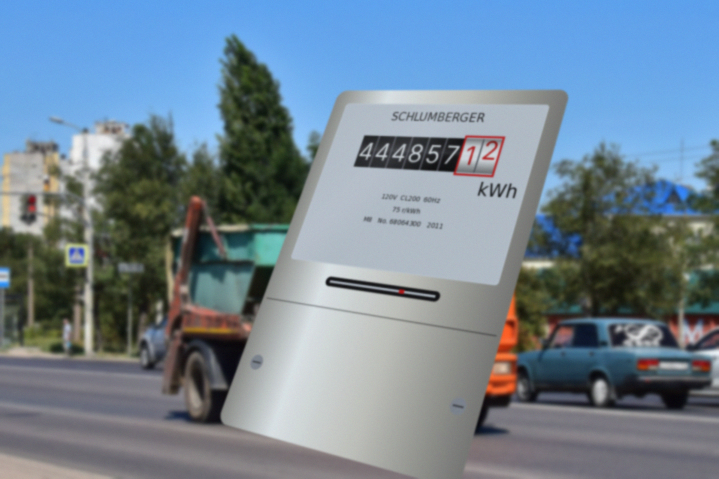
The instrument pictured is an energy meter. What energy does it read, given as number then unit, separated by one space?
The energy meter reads 444857.12 kWh
